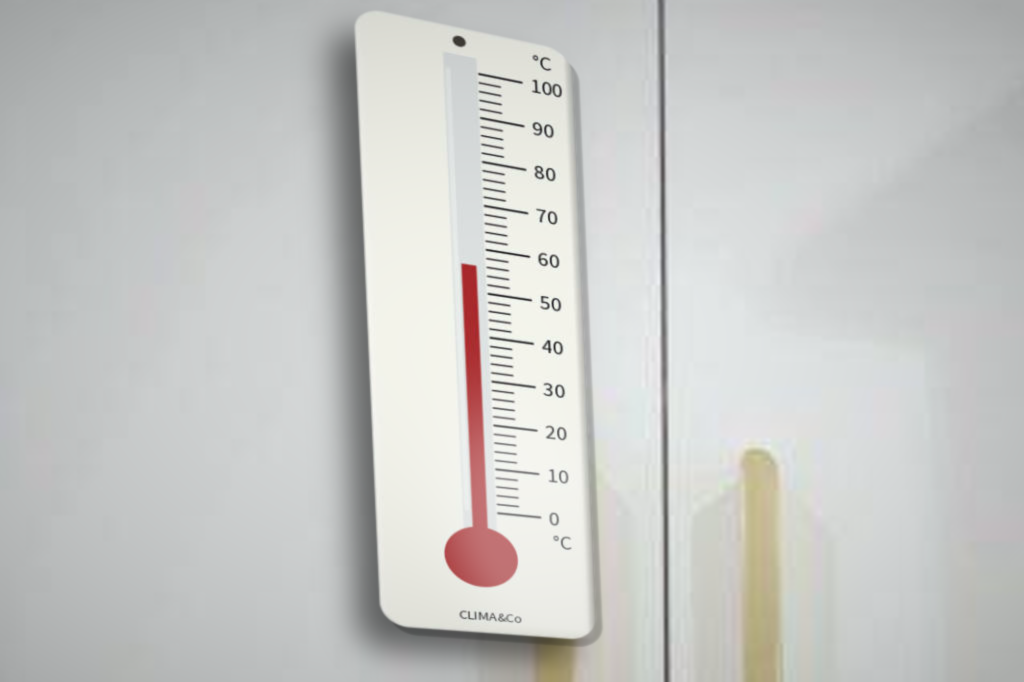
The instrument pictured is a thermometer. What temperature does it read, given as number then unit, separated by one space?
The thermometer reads 56 °C
